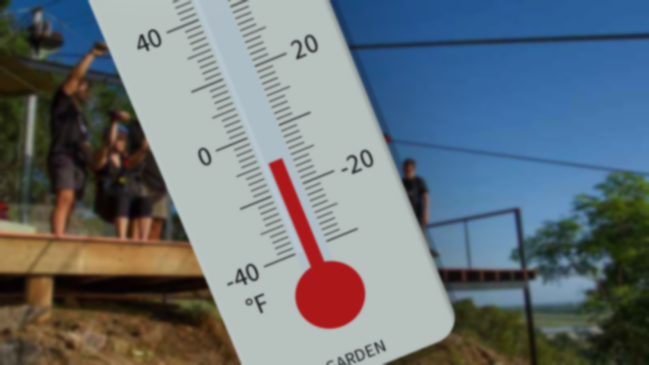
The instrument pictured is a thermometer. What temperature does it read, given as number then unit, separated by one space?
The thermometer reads -10 °F
